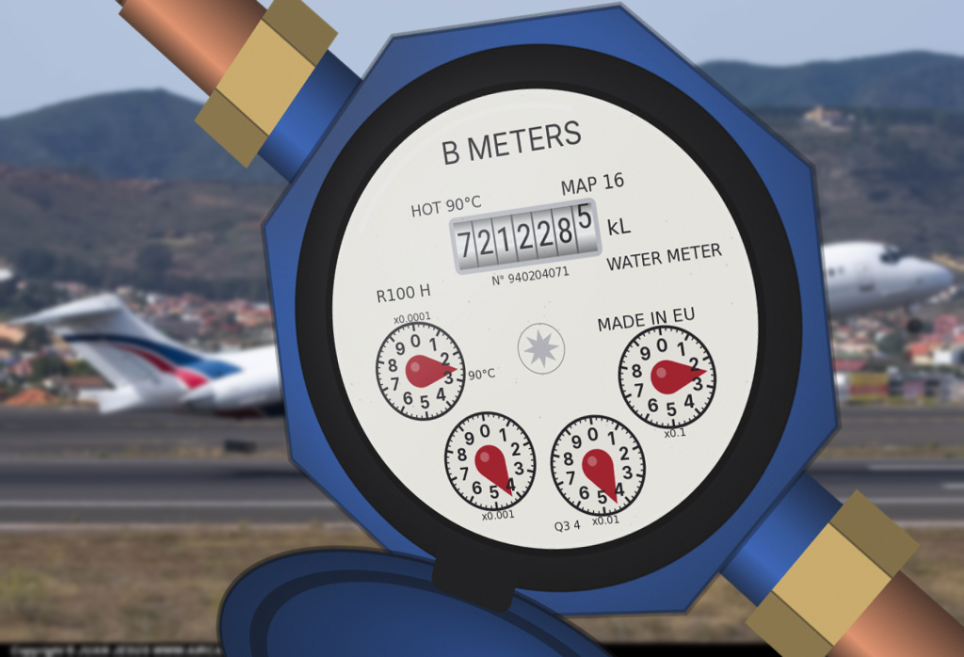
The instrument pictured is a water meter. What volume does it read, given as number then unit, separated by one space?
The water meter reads 7212285.2442 kL
